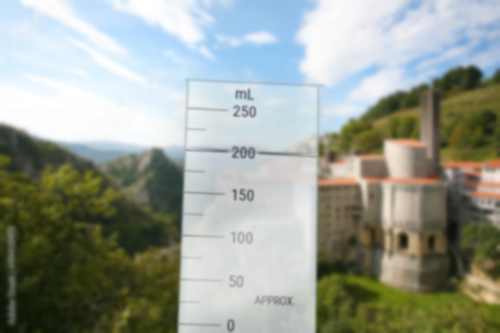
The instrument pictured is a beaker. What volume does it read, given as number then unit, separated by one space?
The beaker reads 200 mL
